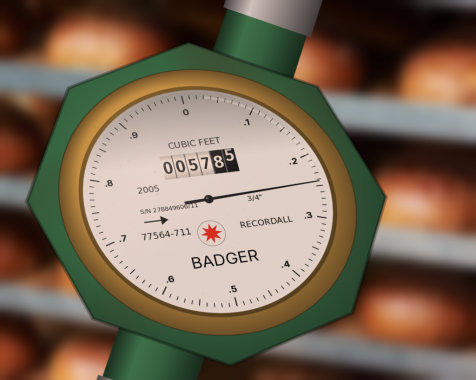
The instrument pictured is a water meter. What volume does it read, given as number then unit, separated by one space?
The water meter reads 5785.24 ft³
